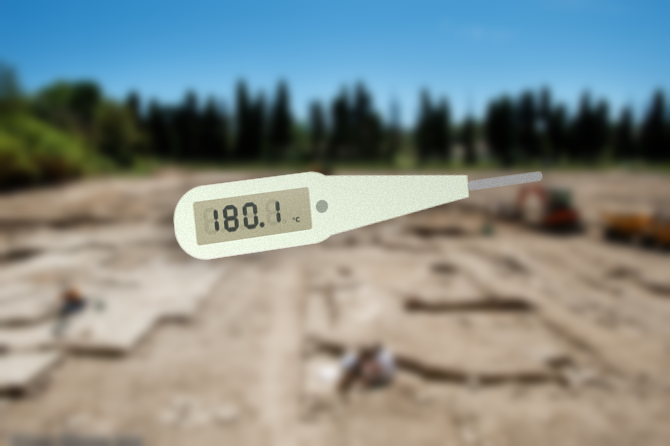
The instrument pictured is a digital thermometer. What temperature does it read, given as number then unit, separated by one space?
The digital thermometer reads 180.1 °C
